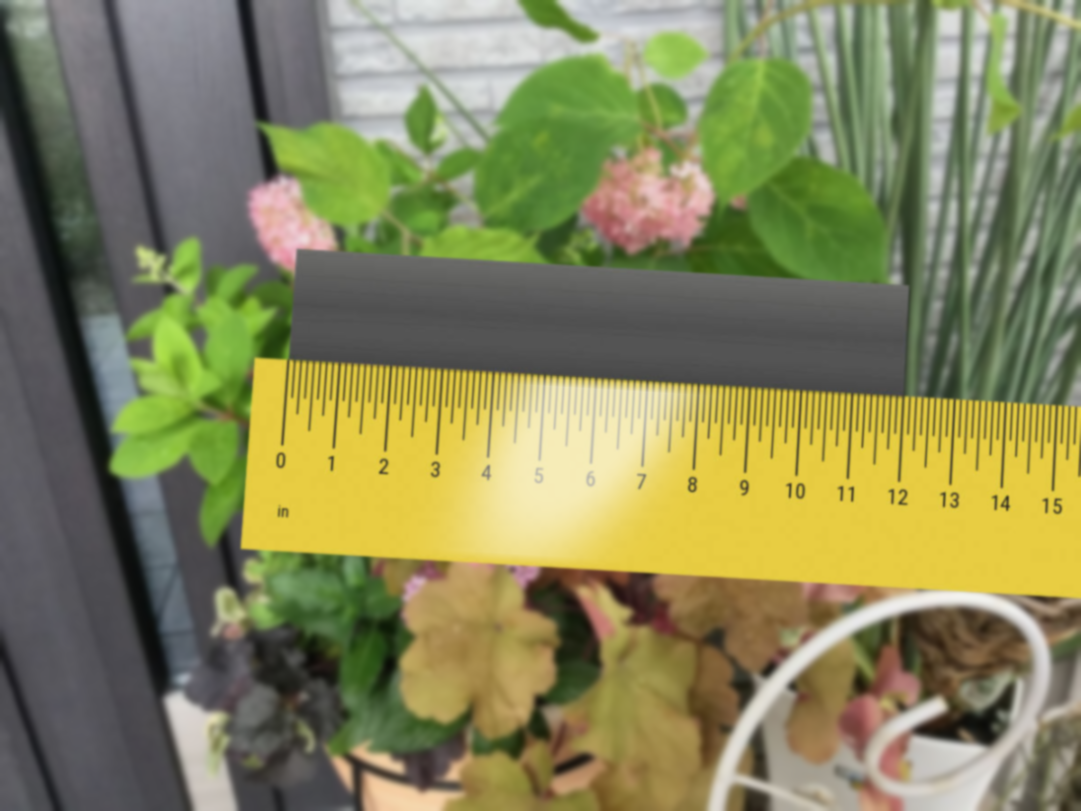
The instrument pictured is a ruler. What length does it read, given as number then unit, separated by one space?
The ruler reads 12 in
